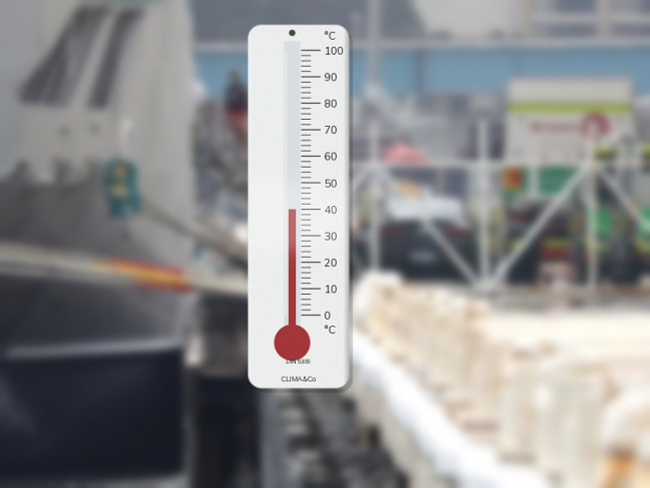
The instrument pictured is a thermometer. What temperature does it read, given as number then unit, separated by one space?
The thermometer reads 40 °C
